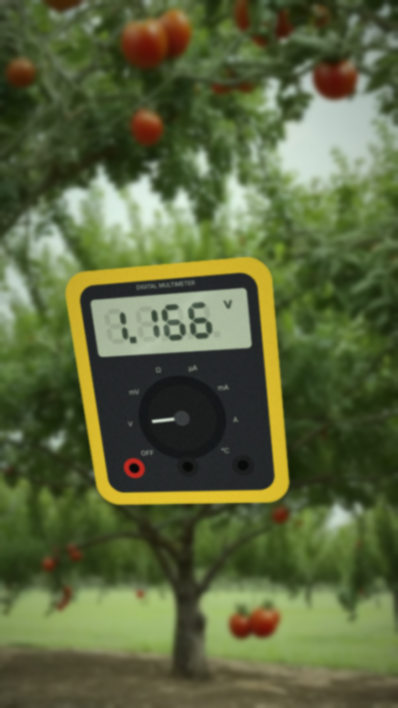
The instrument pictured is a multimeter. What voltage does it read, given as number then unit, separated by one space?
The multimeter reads 1.166 V
